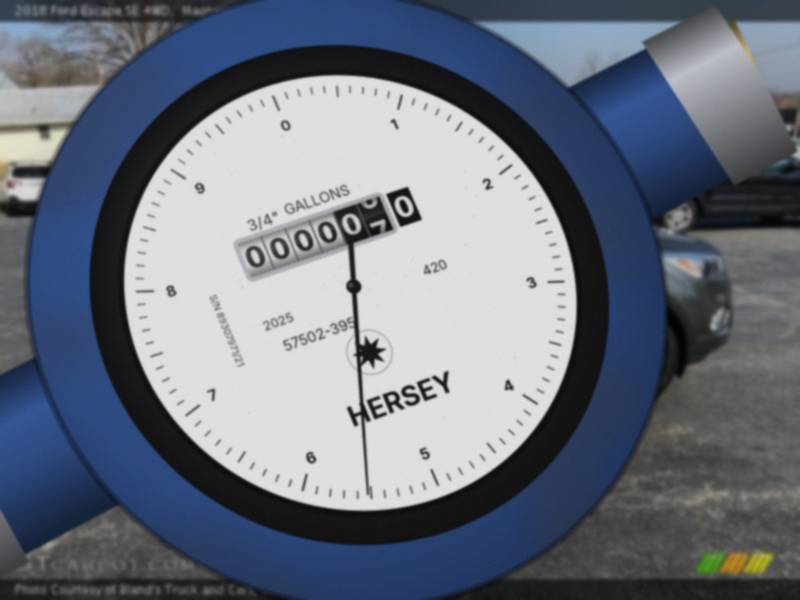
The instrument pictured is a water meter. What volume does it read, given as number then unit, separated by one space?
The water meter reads 65.5 gal
